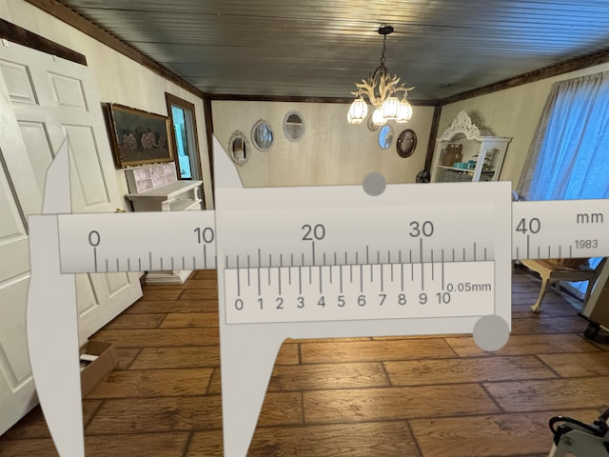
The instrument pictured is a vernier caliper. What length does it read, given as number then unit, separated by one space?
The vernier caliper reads 13.0 mm
